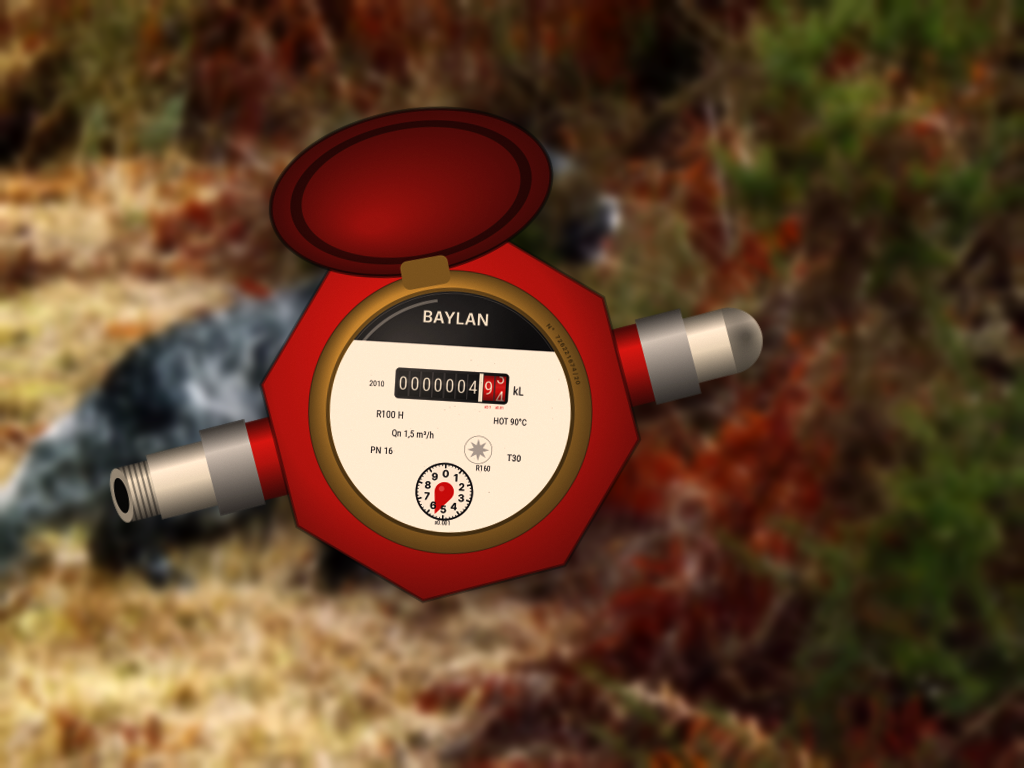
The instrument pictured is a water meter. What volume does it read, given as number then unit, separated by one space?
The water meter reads 4.935 kL
